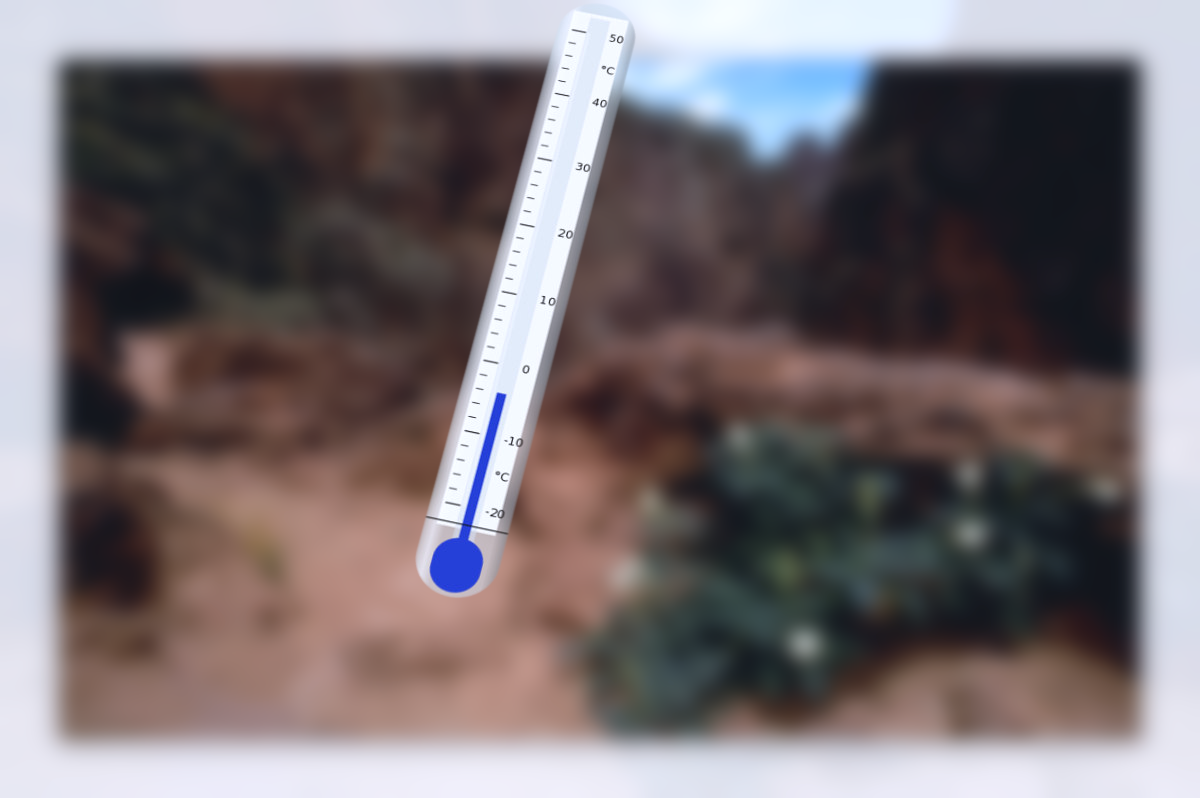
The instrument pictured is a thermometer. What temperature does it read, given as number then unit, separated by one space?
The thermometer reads -4 °C
